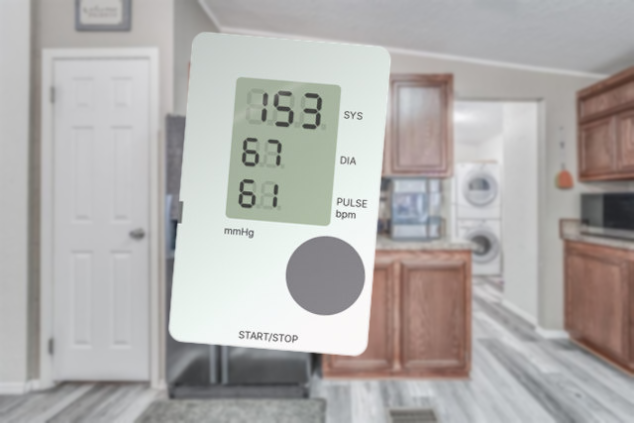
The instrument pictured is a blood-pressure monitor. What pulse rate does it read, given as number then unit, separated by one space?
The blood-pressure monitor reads 61 bpm
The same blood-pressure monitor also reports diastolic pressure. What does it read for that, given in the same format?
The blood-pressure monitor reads 67 mmHg
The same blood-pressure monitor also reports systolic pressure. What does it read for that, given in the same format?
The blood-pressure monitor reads 153 mmHg
